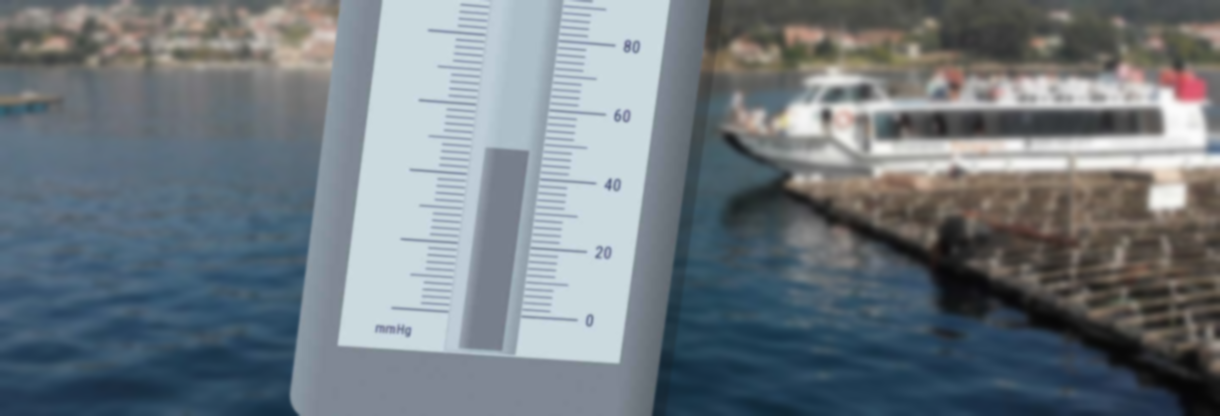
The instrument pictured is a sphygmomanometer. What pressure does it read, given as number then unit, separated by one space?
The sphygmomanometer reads 48 mmHg
